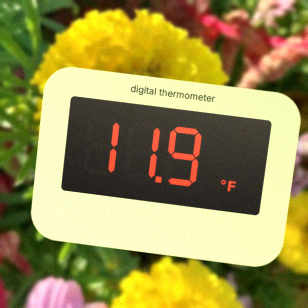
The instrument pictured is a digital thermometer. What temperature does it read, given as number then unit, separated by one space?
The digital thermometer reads 11.9 °F
